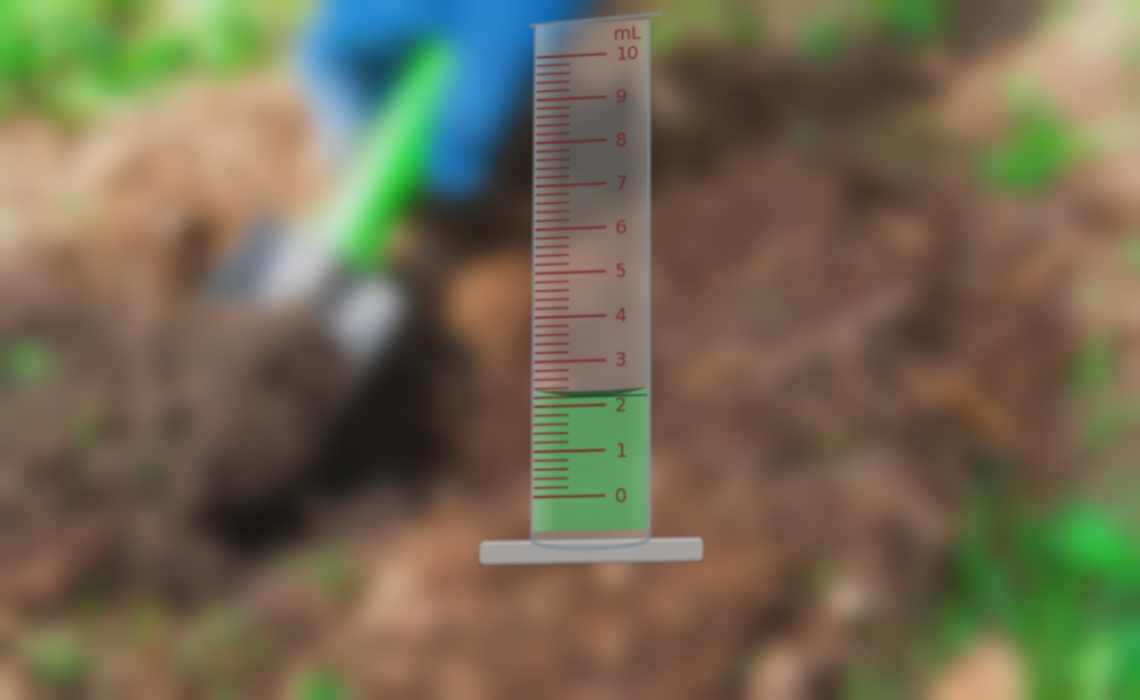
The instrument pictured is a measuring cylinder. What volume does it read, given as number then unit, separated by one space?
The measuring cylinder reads 2.2 mL
